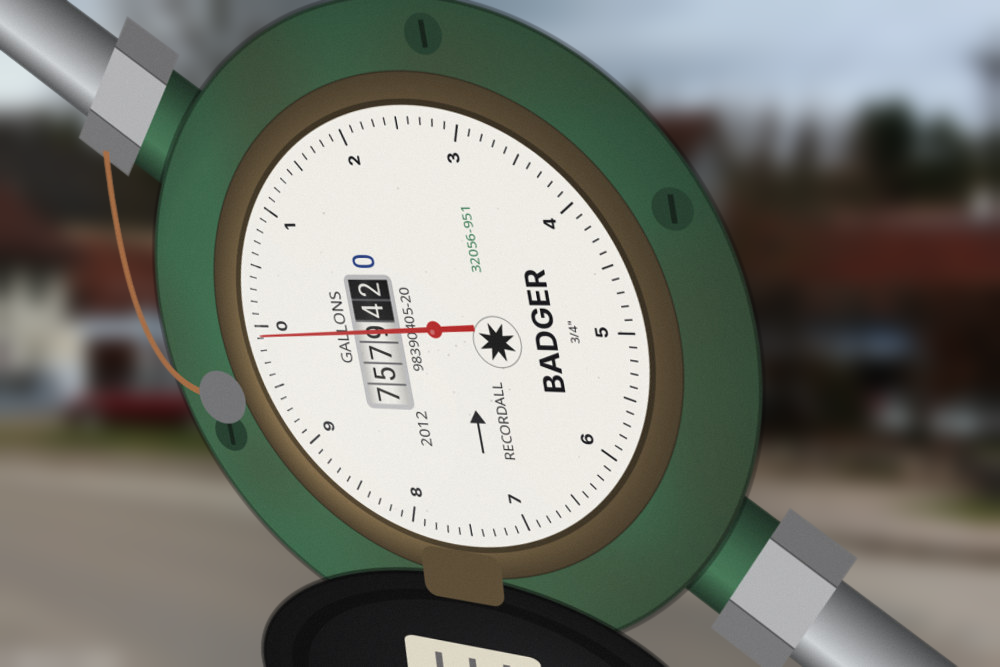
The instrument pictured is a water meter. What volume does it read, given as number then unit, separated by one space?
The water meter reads 7579419.9 gal
